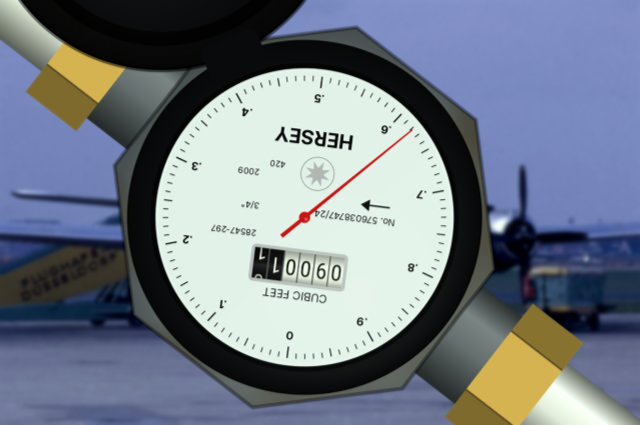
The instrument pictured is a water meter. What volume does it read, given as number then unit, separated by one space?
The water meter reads 90010.62 ft³
